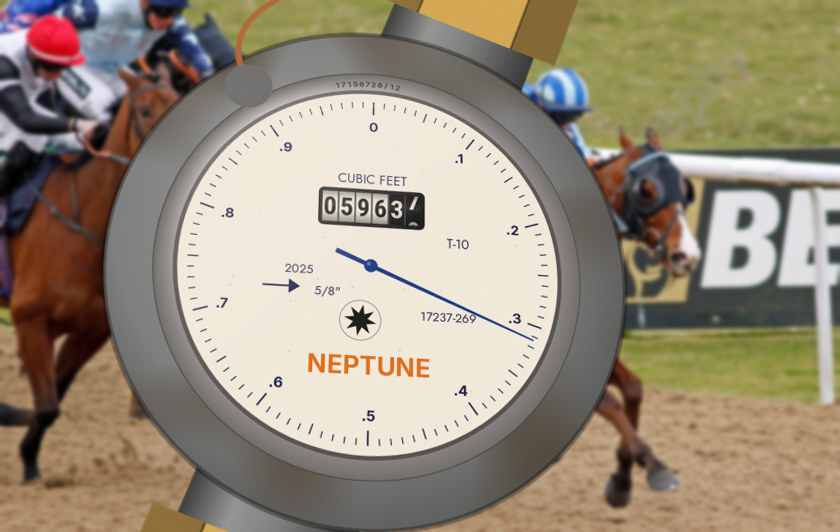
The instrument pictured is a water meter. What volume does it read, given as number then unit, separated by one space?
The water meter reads 59637.31 ft³
